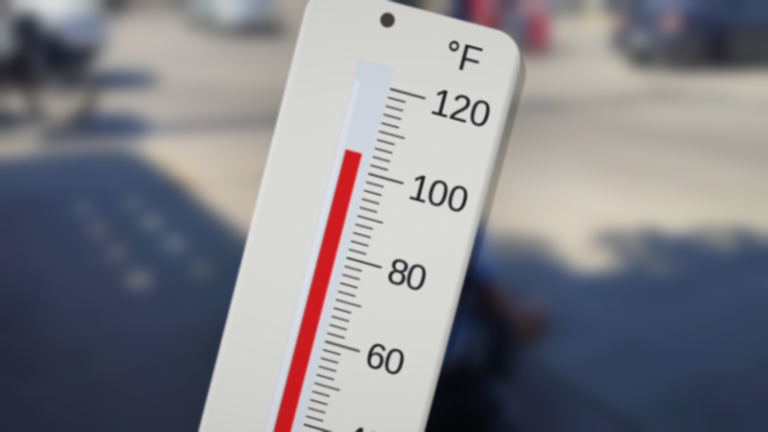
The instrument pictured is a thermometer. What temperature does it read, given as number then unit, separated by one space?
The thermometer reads 104 °F
